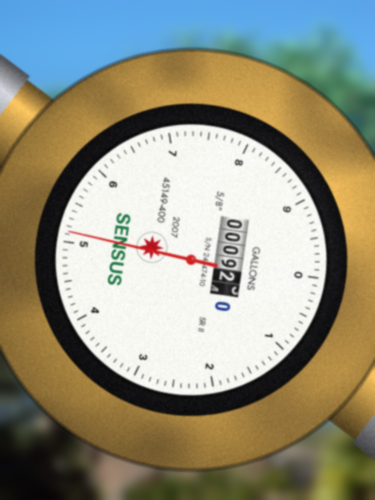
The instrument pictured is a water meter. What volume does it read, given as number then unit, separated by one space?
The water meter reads 9235.1 gal
